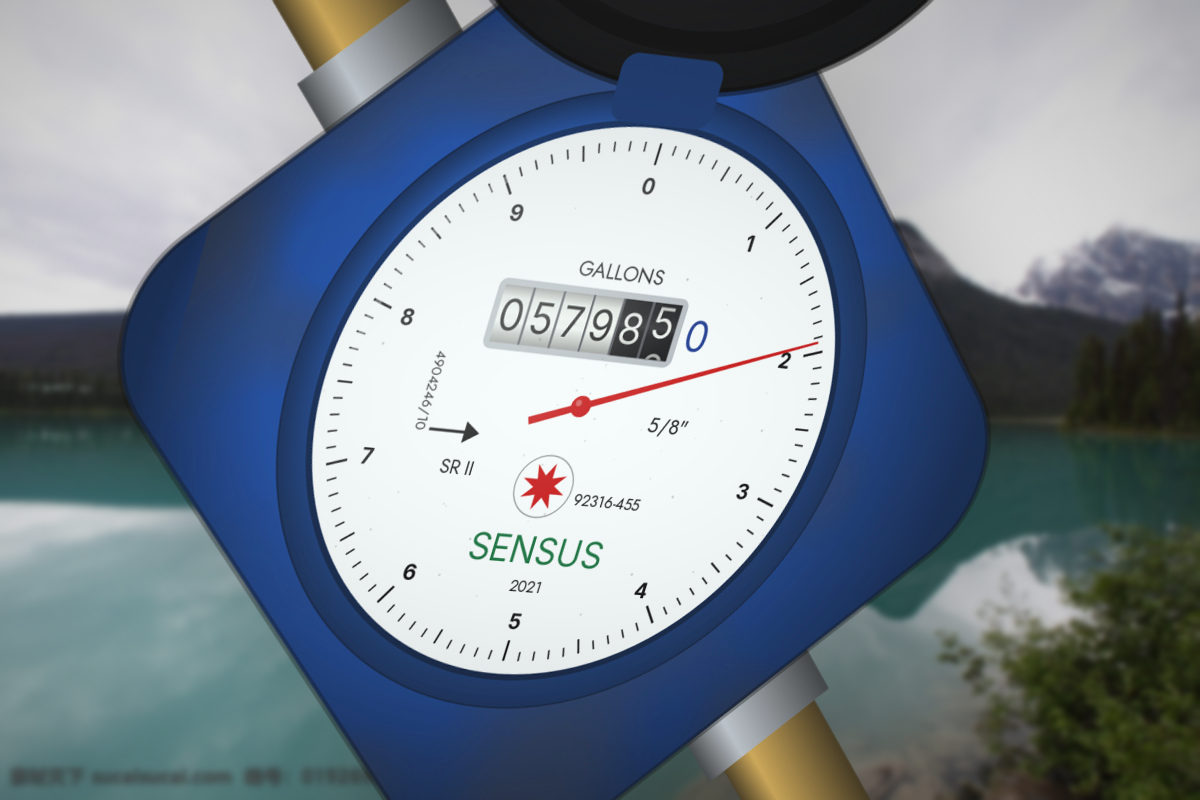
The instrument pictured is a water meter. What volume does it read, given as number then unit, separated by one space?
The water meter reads 579851.9 gal
